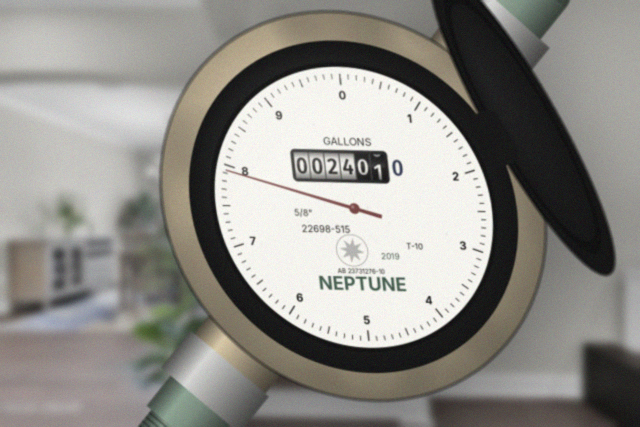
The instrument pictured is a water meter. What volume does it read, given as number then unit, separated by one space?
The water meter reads 24007.9 gal
